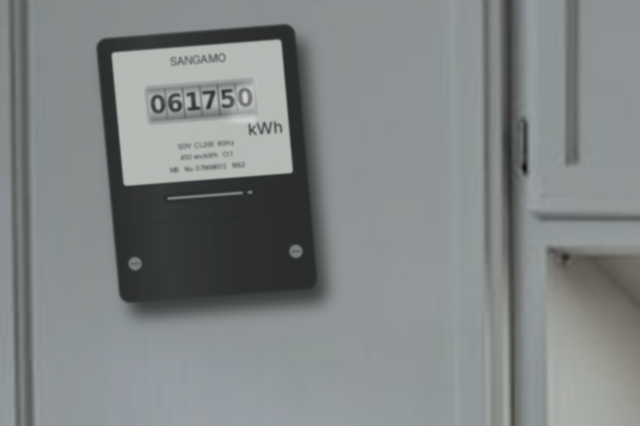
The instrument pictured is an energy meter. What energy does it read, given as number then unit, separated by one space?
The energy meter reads 61750 kWh
